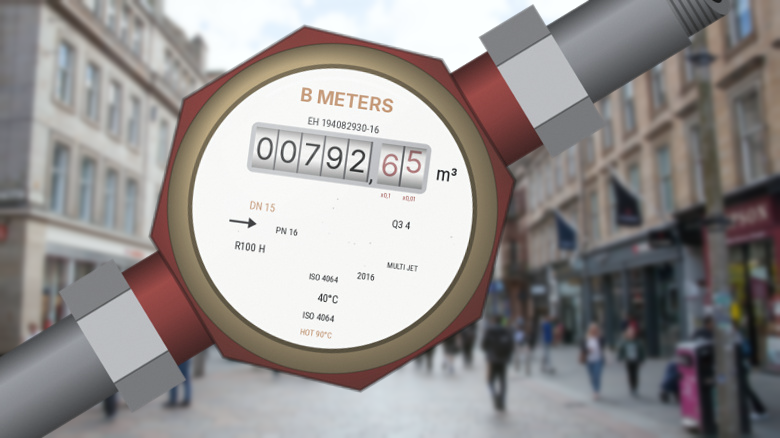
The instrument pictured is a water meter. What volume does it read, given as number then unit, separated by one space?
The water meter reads 792.65 m³
